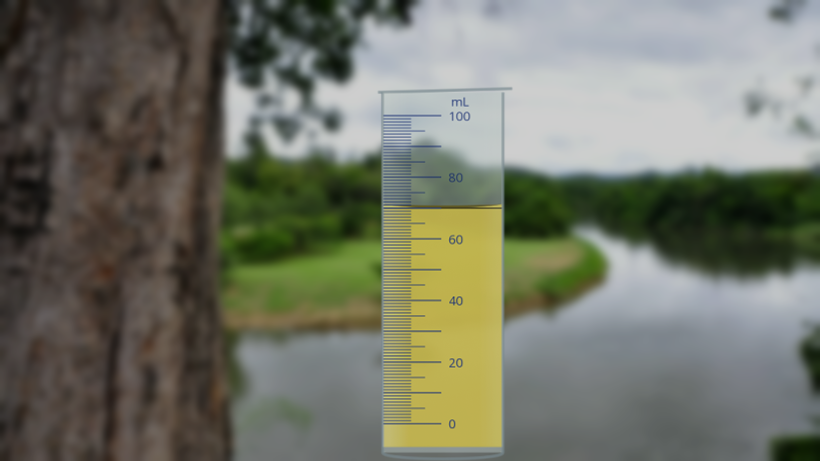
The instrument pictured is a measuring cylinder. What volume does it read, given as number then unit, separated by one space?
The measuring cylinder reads 70 mL
